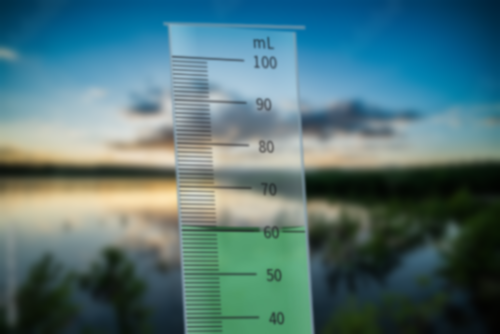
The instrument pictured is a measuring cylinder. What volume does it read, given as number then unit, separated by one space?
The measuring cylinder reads 60 mL
